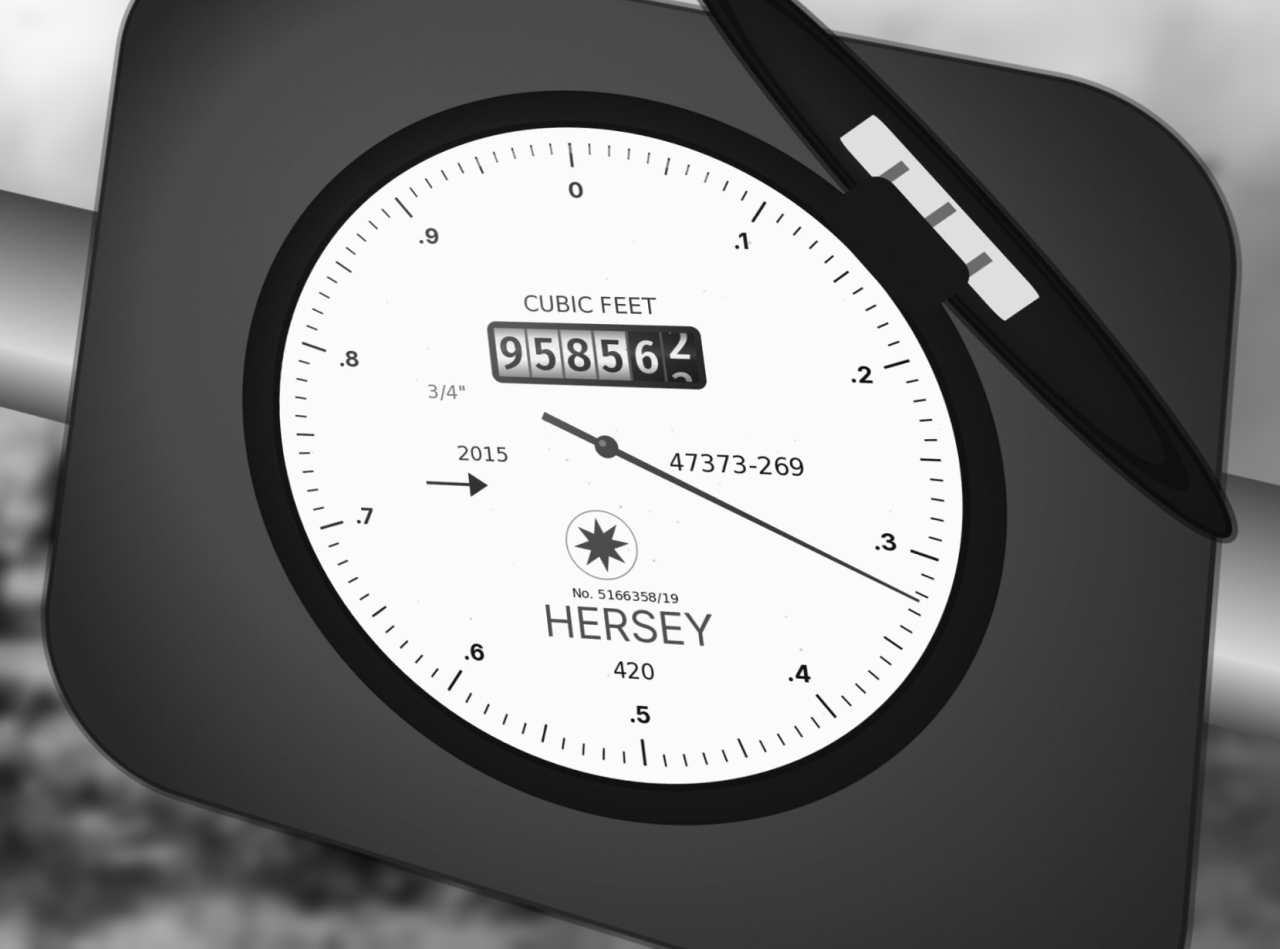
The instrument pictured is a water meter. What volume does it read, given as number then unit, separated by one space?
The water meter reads 958562.32 ft³
